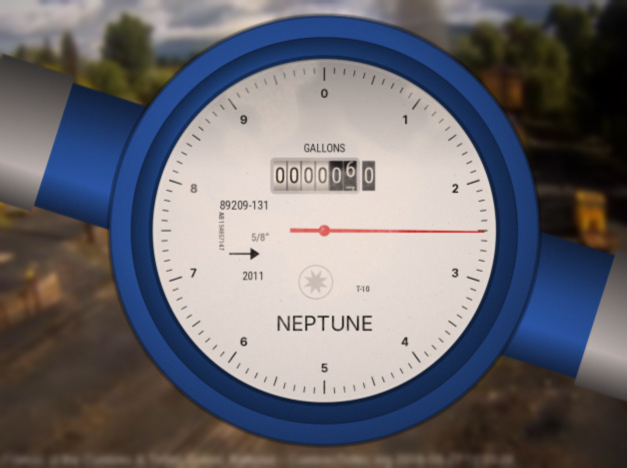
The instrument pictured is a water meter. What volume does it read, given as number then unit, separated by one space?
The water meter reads 62.5 gal
